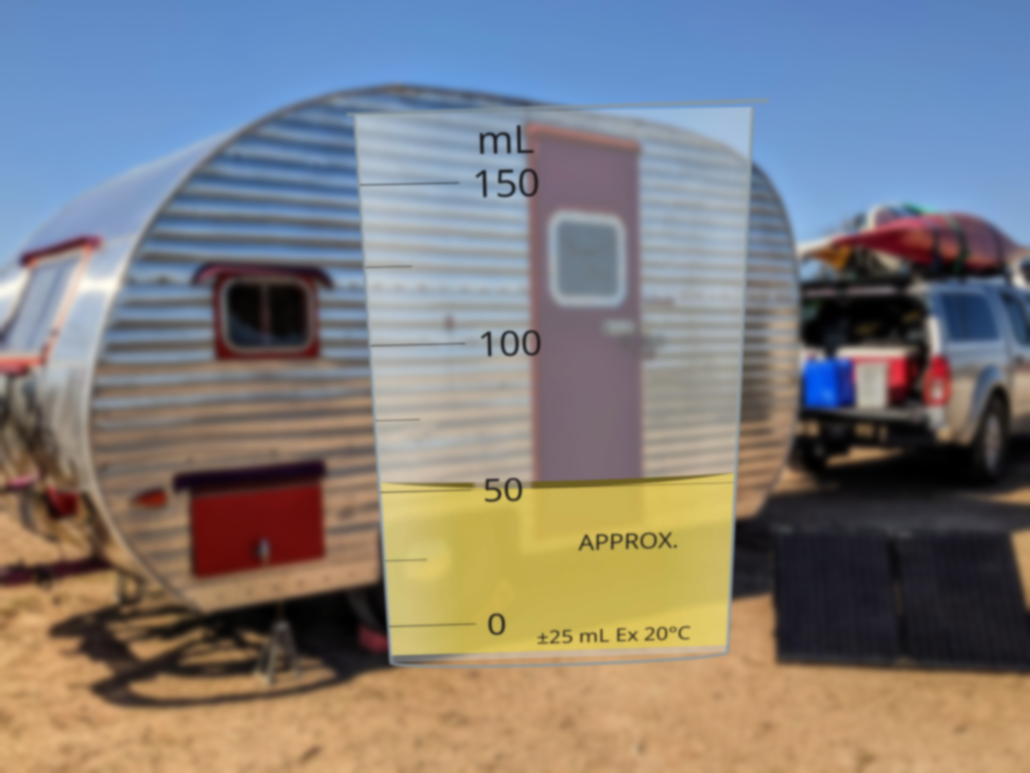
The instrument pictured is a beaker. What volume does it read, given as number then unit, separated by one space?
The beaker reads 50 mL
